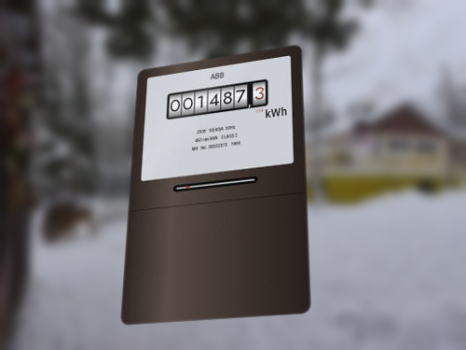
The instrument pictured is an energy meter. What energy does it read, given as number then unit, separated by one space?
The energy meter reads 1487.3 kWh
